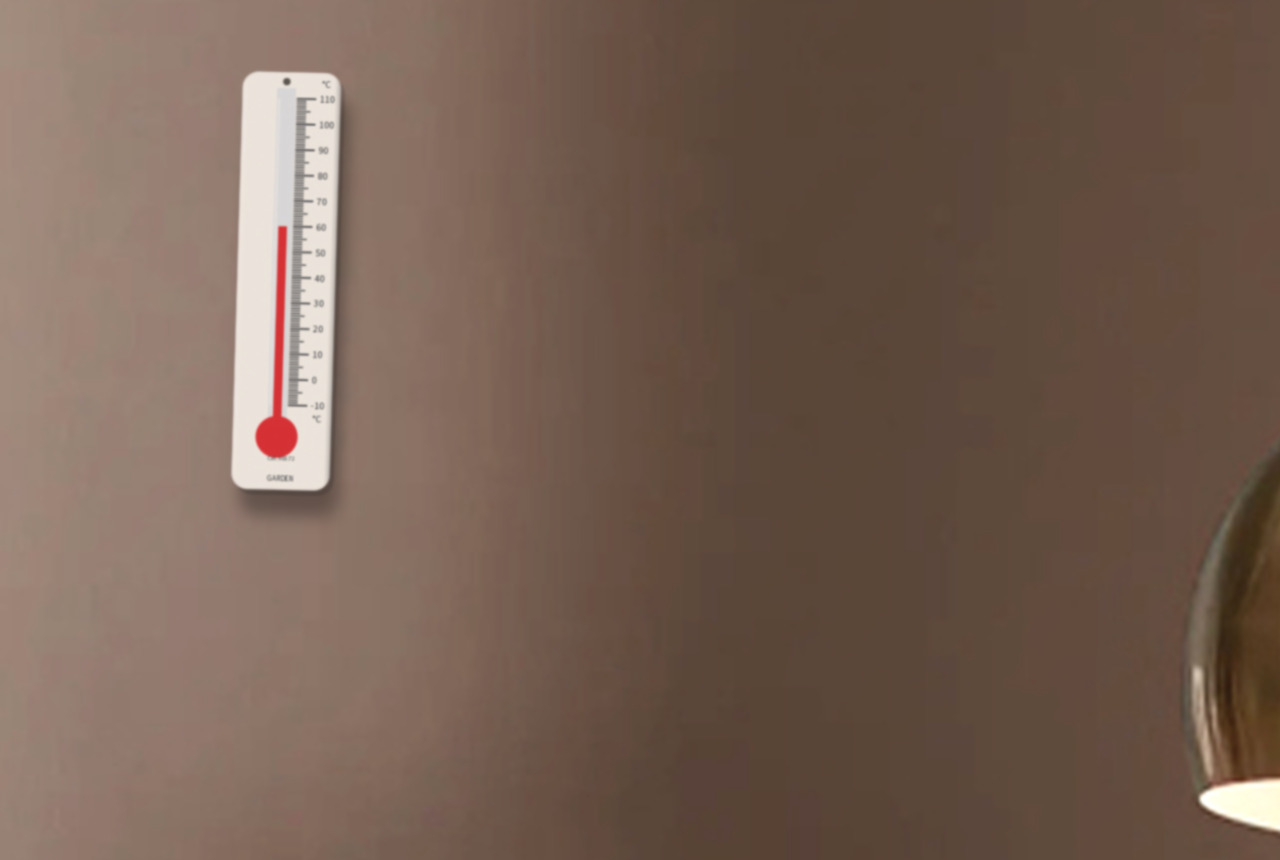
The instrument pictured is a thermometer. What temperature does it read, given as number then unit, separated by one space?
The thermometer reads 60 °C
